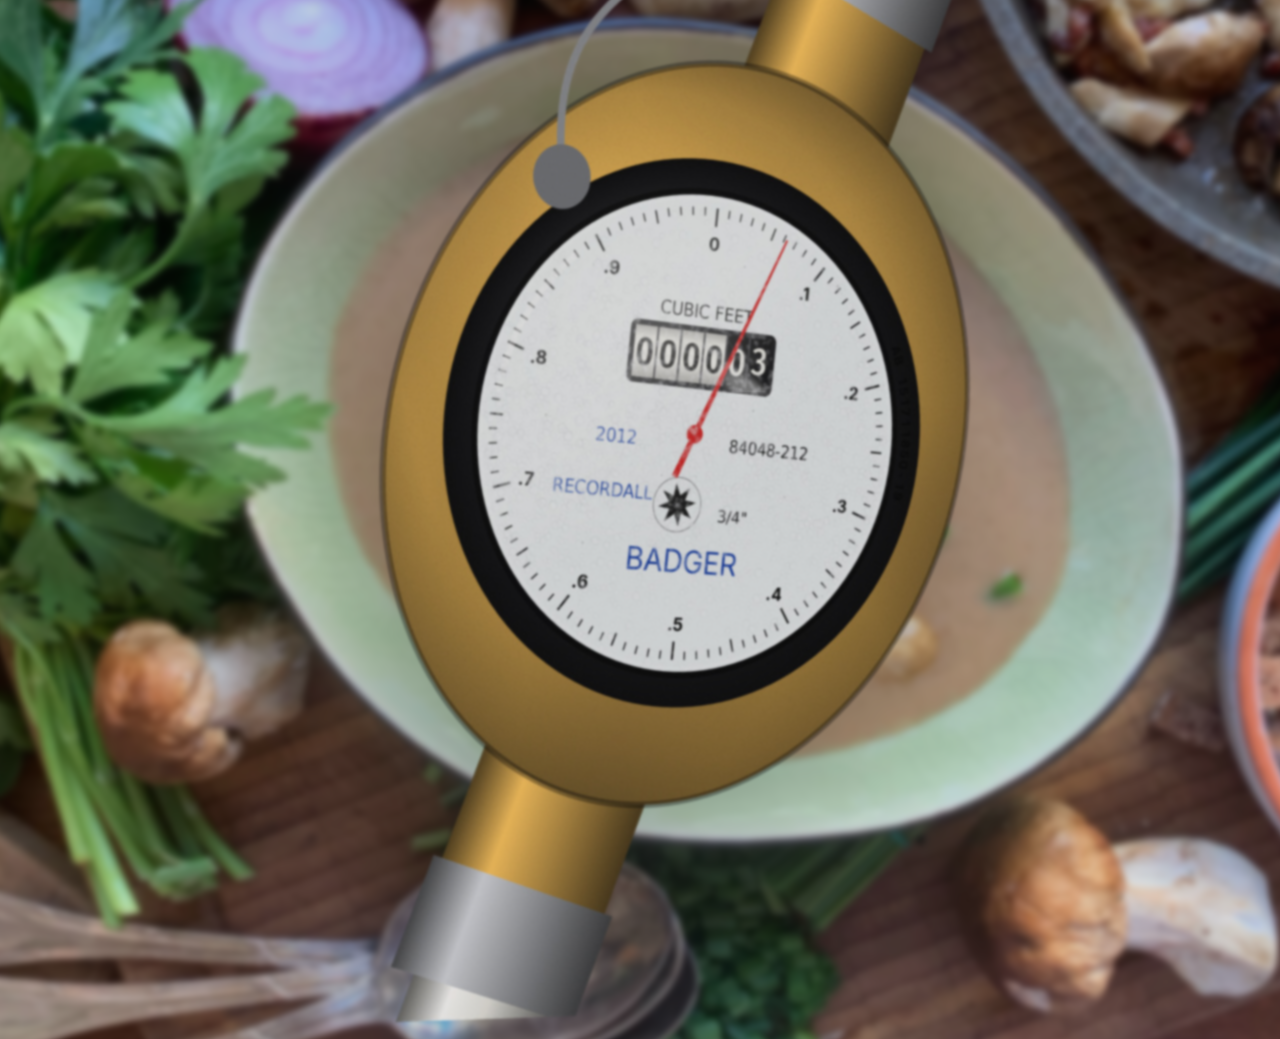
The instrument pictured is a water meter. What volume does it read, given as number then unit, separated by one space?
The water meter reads 3.06 ft³
